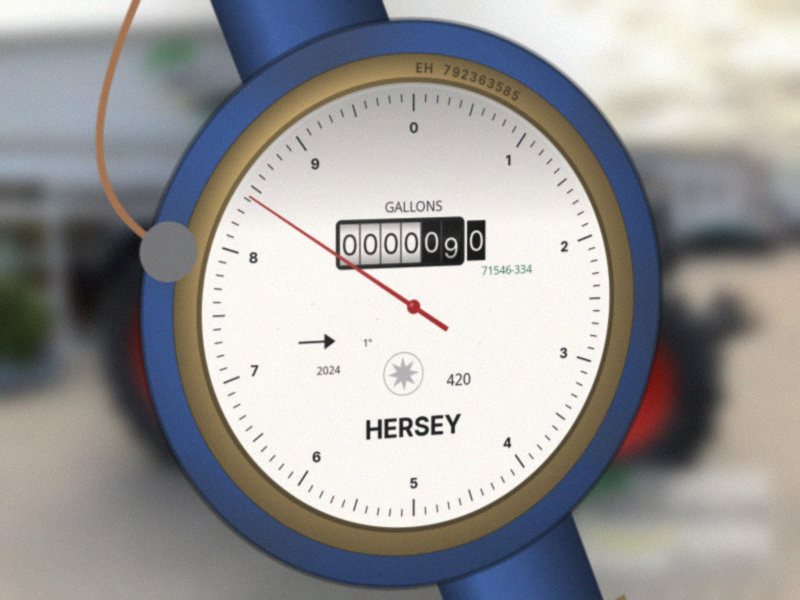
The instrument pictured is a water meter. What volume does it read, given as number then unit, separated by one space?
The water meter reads 88.4 gal
